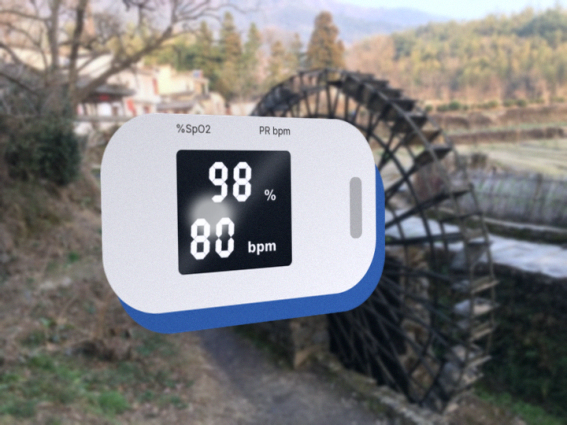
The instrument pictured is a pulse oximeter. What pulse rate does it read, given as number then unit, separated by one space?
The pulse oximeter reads 80 bpm
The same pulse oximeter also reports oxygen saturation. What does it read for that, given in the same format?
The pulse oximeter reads 98 %
